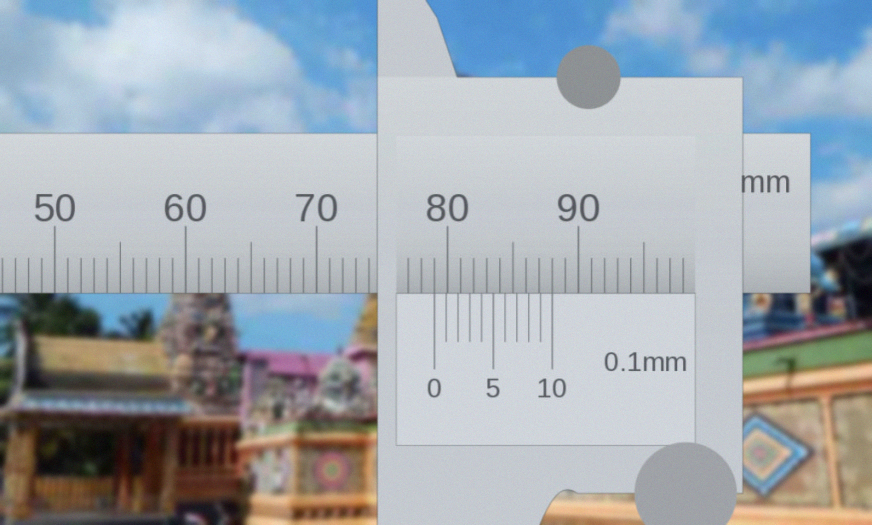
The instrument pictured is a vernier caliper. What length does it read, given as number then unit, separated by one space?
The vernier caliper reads 79.0 mm
